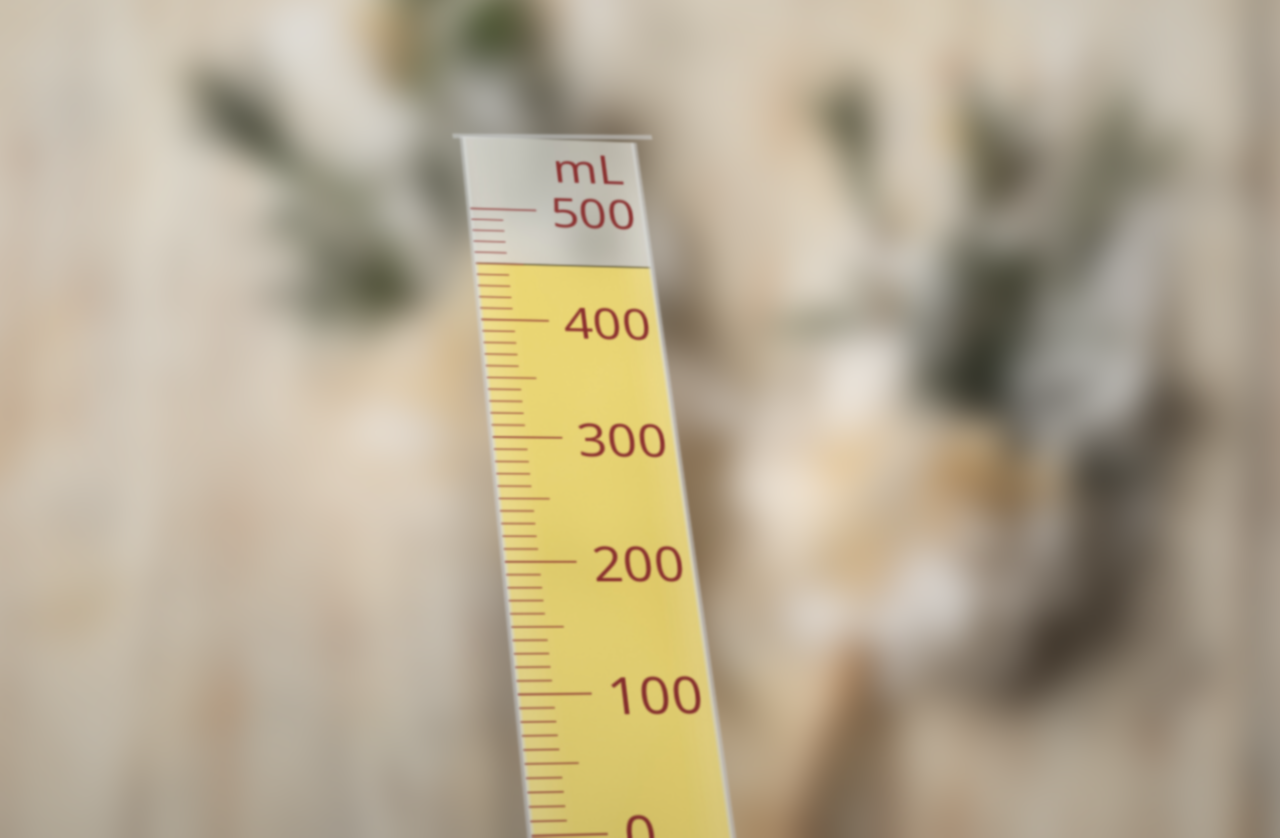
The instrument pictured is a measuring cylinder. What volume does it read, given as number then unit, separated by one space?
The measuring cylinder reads 450 mL
